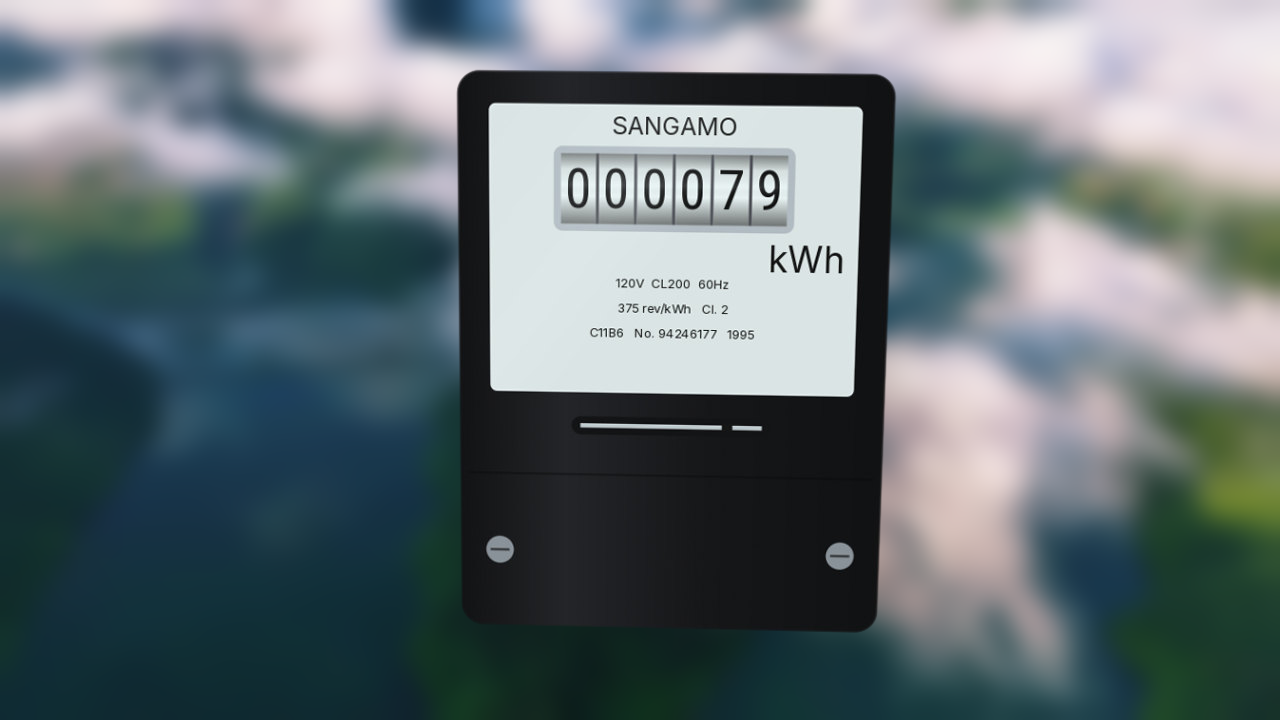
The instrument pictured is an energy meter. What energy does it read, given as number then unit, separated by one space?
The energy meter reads 79 kWh
